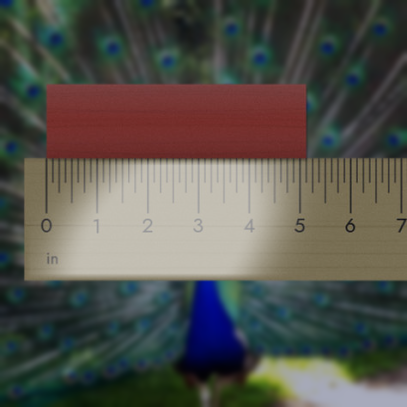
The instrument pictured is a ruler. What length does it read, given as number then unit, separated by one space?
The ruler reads 5.125 in
